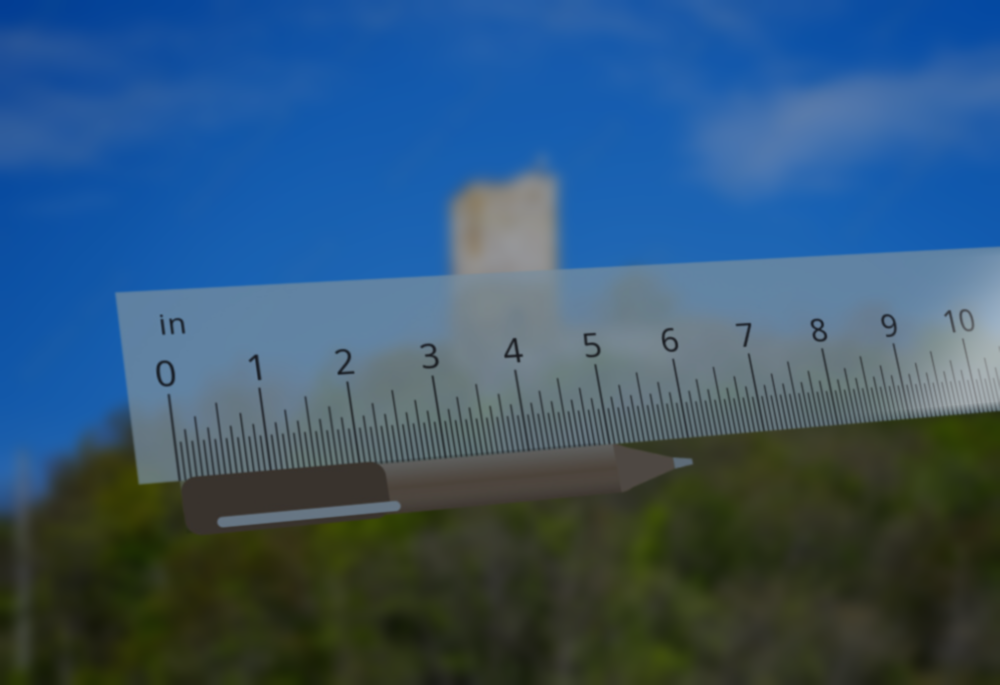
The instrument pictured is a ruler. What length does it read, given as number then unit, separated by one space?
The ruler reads 6 in
